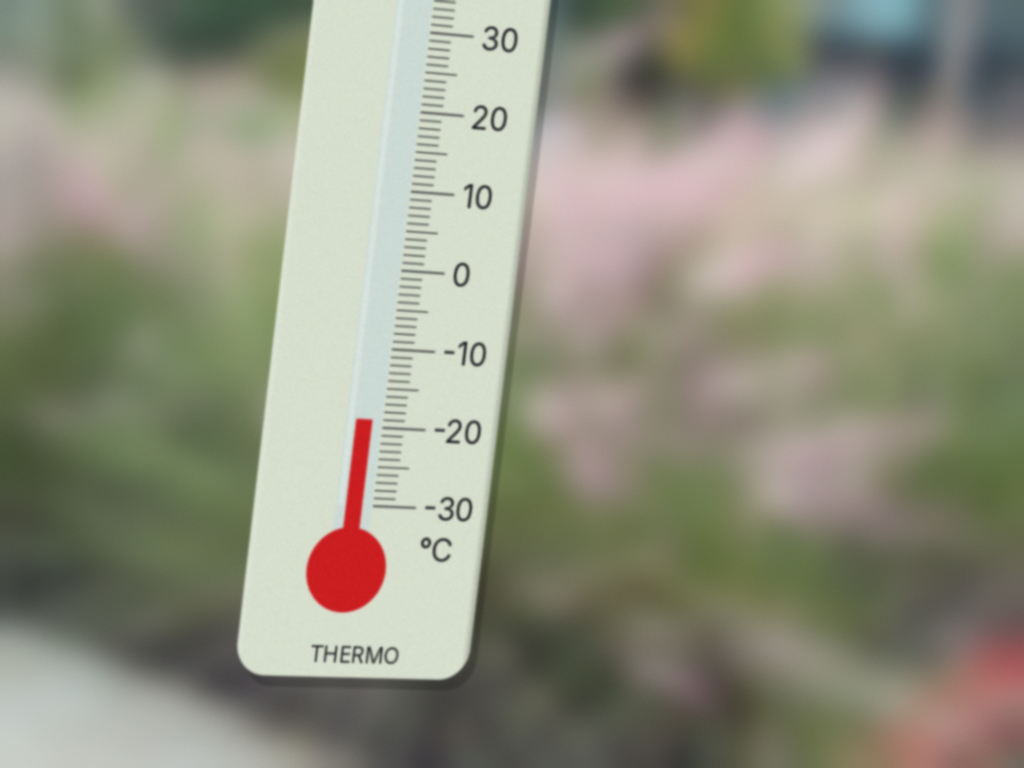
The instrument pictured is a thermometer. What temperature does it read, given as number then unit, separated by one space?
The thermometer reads -19 °C
